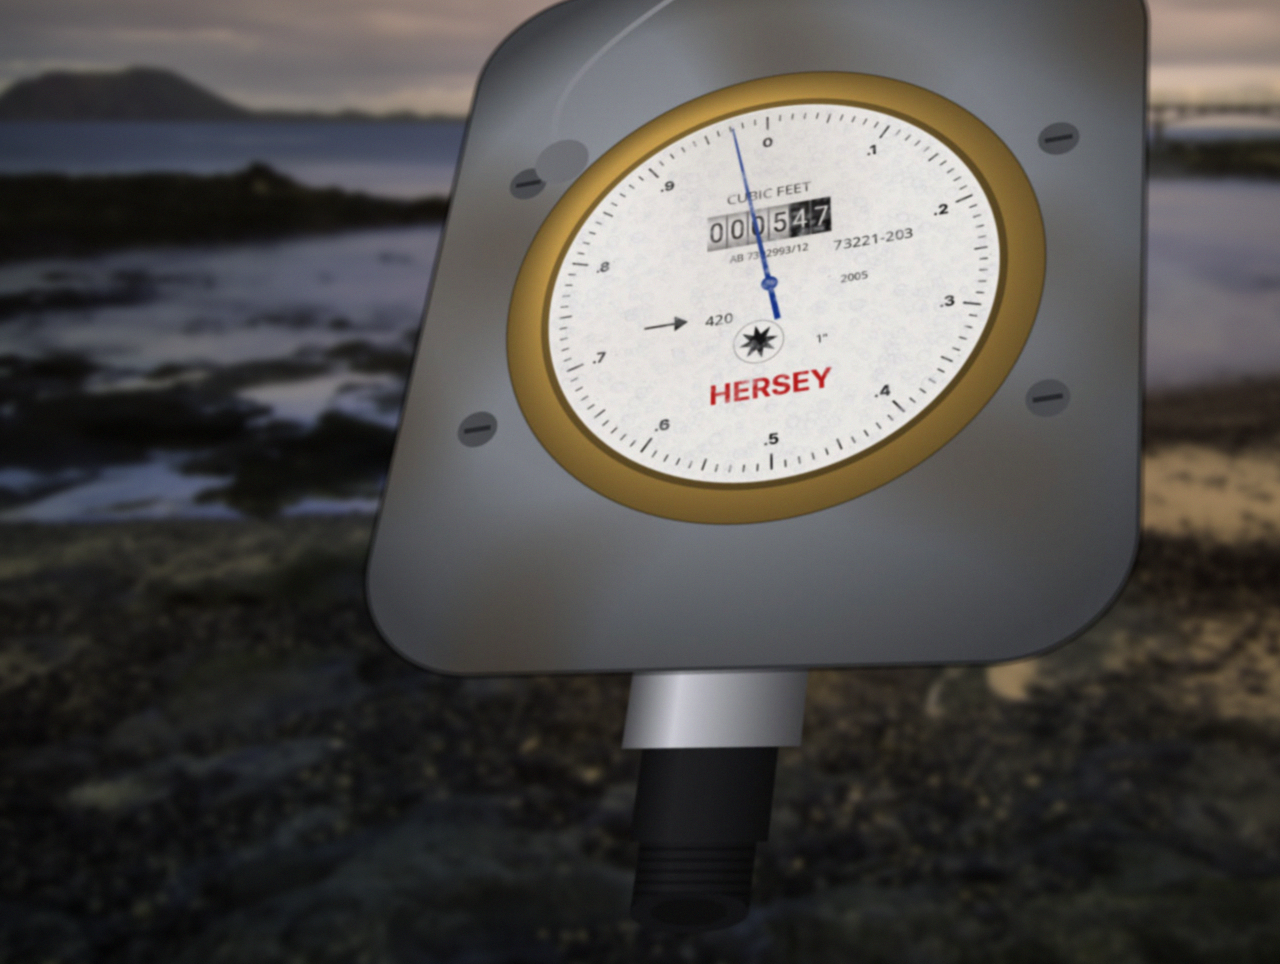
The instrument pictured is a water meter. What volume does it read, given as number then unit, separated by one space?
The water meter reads 546.97 ft³
